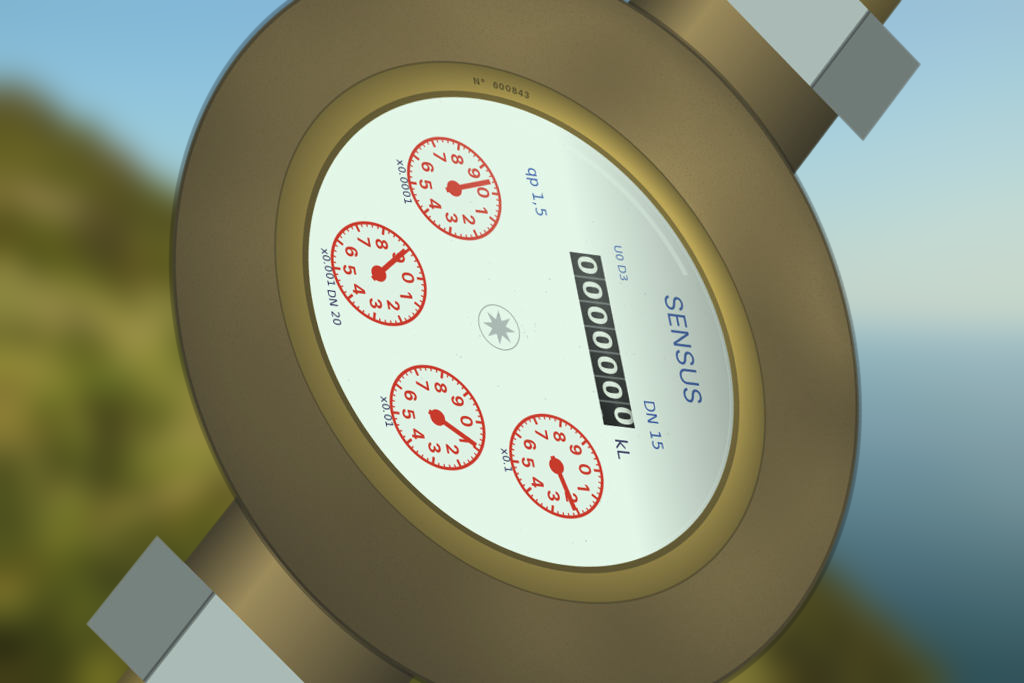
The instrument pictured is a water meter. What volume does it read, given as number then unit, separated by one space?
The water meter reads 0.2089 kL
